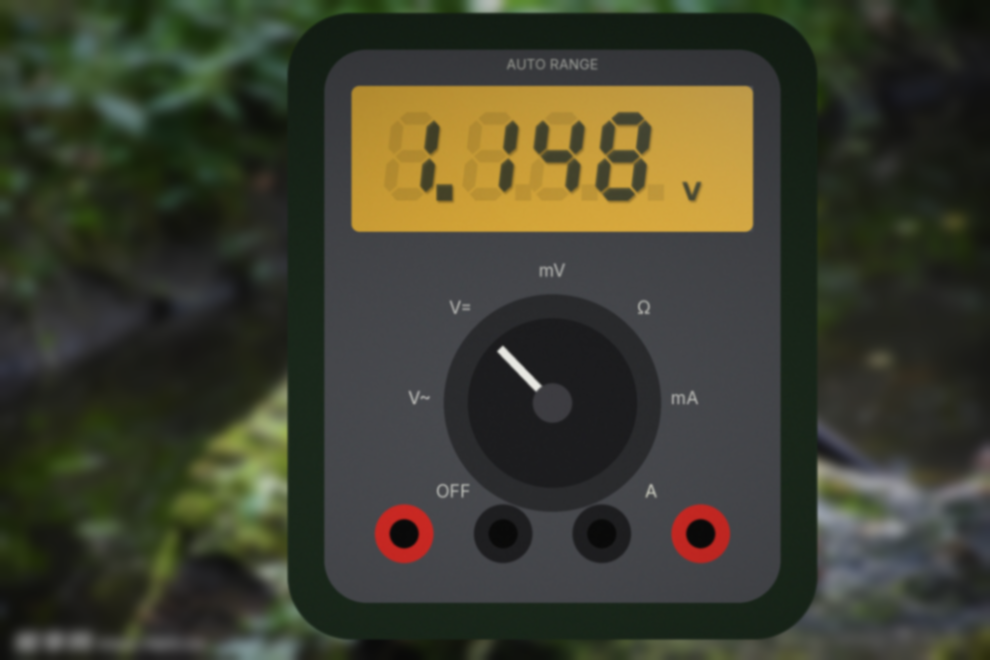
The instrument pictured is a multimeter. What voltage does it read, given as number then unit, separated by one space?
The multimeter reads 1.148 V
